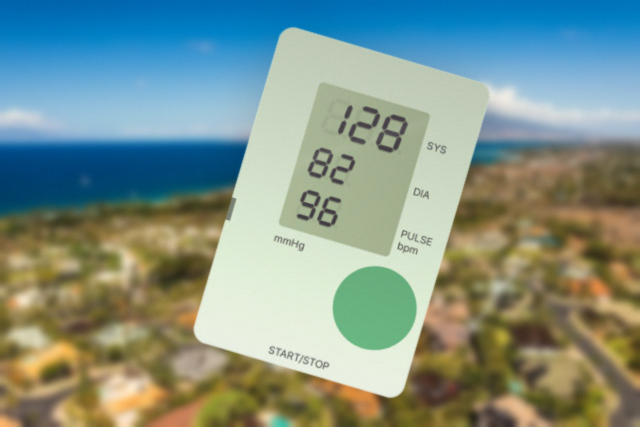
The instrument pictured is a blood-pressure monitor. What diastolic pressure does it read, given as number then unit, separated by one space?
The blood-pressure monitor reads 82 mmHg
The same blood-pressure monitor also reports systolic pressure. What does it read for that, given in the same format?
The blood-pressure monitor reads 128 mmHg
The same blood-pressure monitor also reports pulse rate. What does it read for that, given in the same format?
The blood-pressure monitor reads 96 bpm
